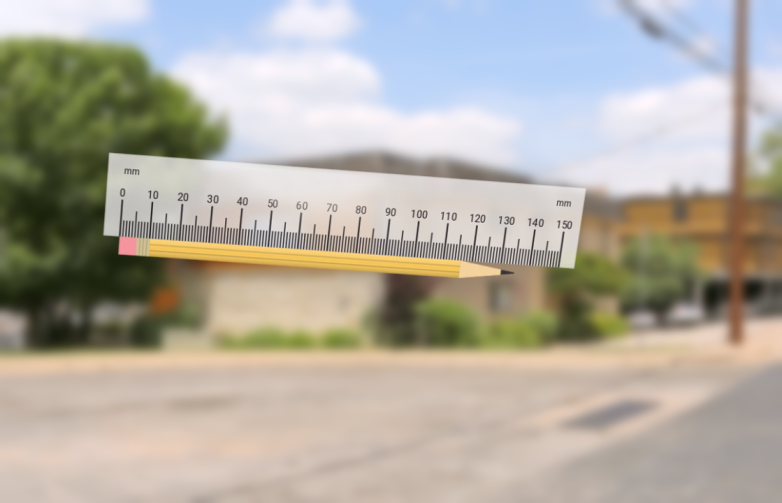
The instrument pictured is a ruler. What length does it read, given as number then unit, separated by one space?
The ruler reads 135 mm
